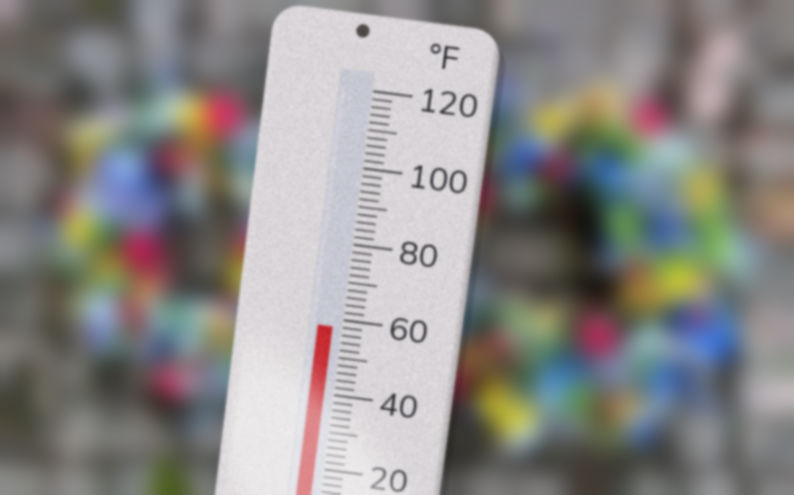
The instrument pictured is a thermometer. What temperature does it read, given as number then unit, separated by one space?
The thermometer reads 58 °F
